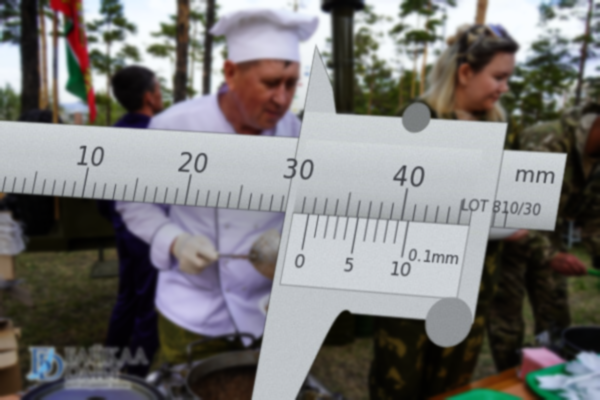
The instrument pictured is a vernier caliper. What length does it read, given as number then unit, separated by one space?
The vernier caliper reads 31.6 mm
